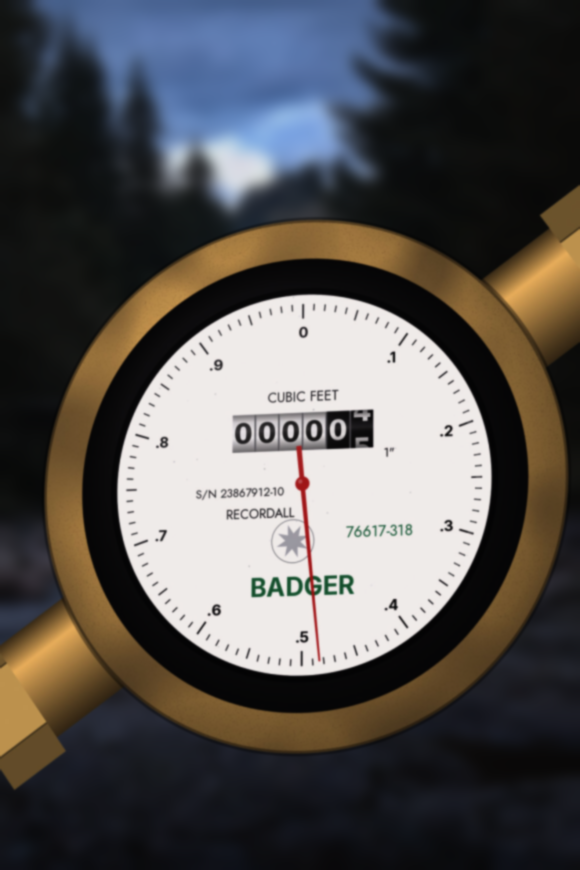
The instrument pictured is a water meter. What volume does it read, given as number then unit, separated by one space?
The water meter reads 4.48 ft³
